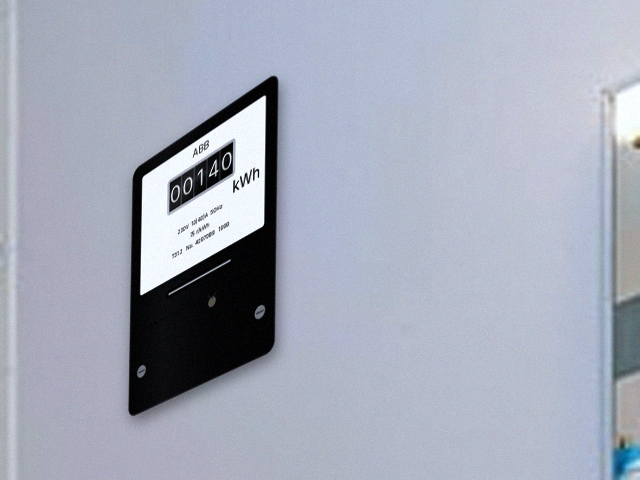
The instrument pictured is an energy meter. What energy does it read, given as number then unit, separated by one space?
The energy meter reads 140 kWh
